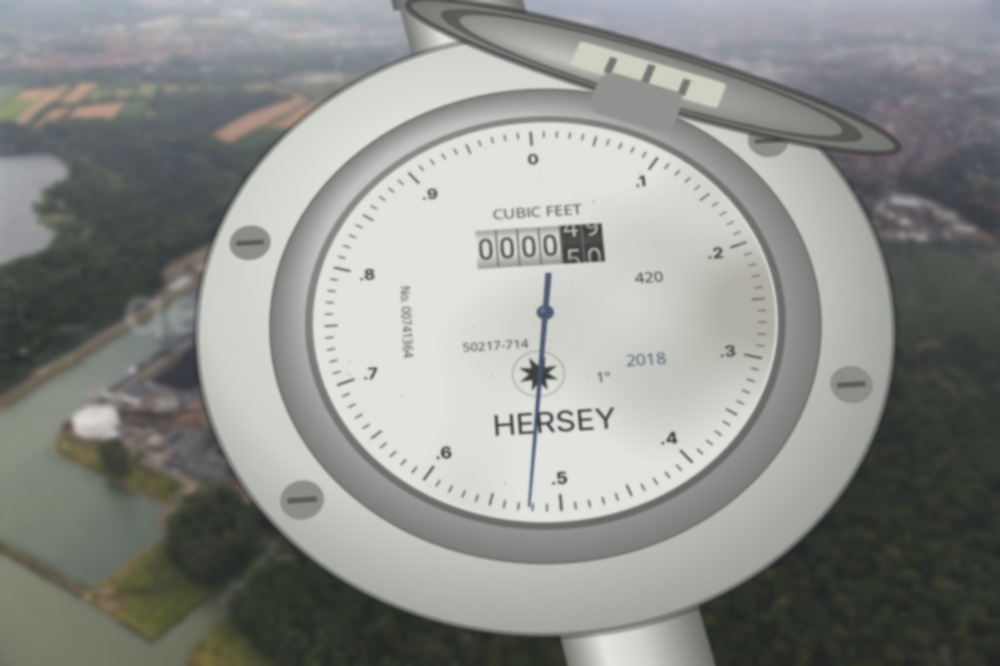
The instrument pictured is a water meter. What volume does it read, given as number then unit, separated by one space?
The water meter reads 49.52 ft³
